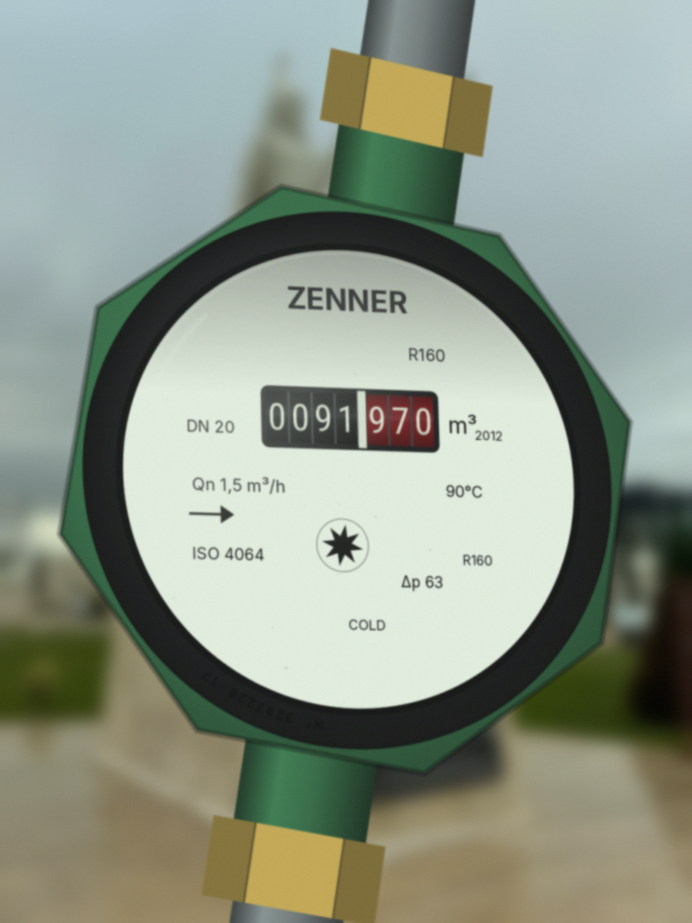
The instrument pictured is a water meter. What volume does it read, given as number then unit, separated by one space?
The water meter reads 91.970 m³
